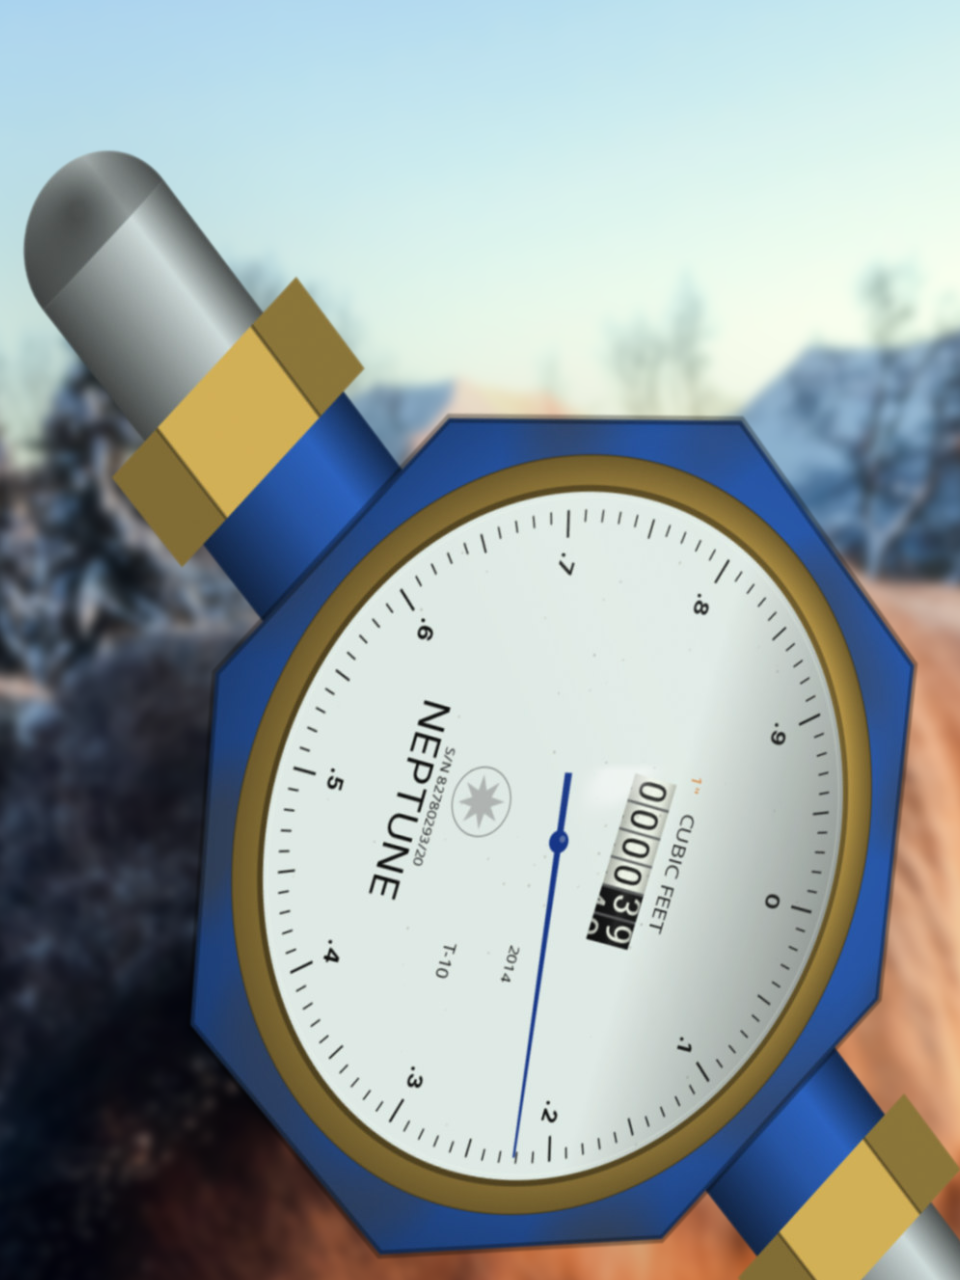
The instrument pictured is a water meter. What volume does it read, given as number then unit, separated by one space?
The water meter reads 39.22 ft³
